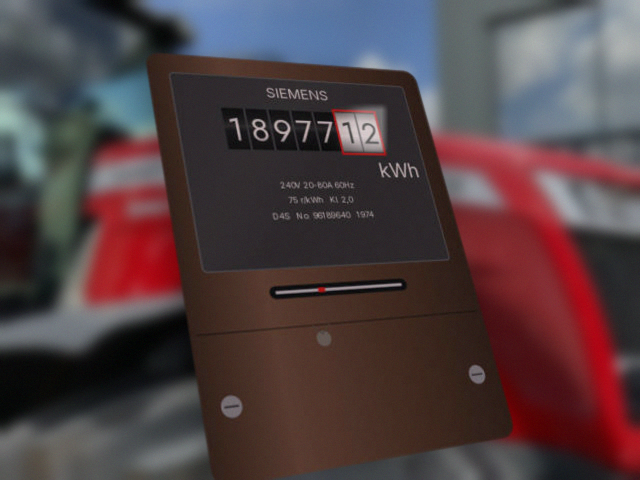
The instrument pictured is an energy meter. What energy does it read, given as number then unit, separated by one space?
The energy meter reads 18977.12 kWh
